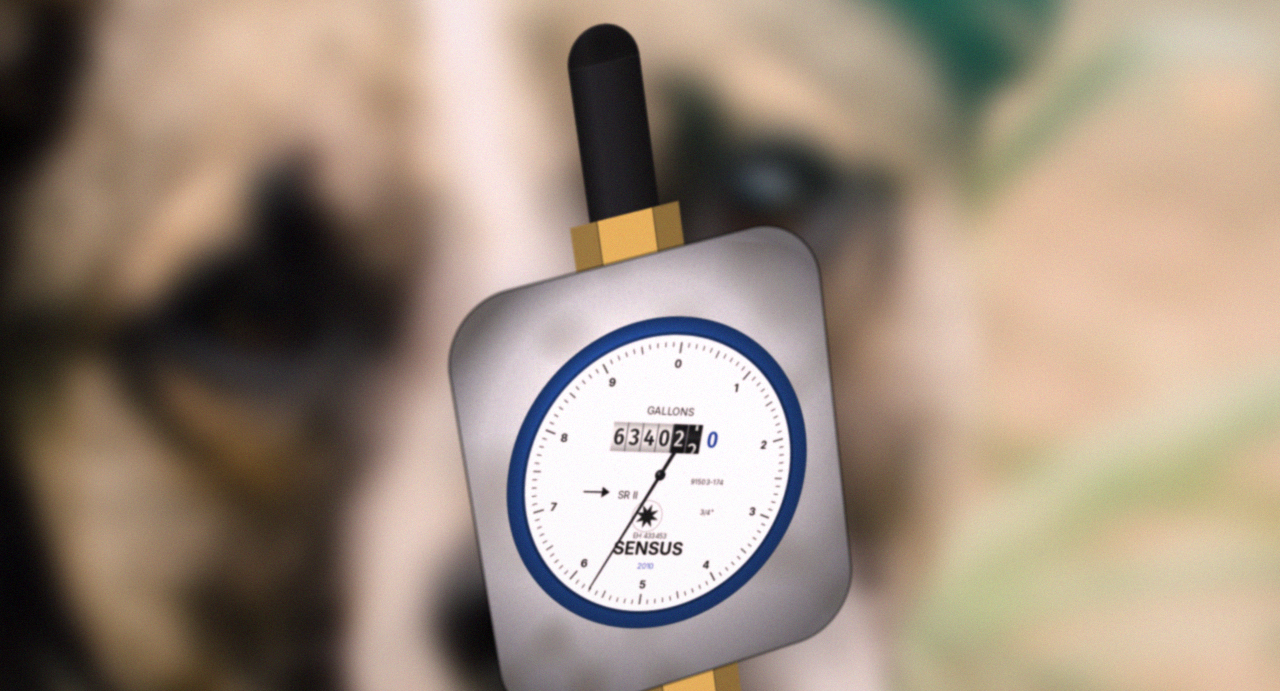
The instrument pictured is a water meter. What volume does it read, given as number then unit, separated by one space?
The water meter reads 6340215.7 gal
